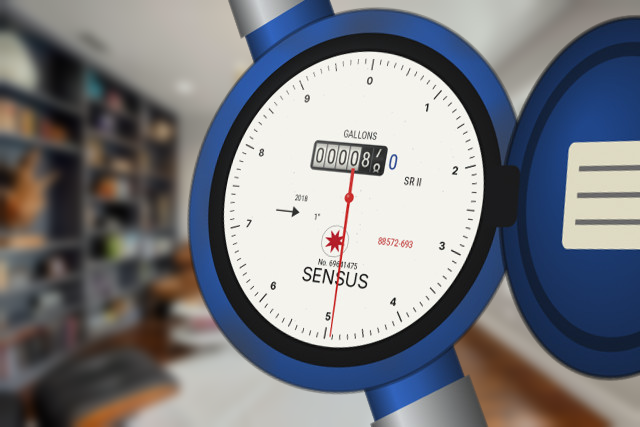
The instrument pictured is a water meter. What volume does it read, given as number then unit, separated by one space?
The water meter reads 874.9 gal
